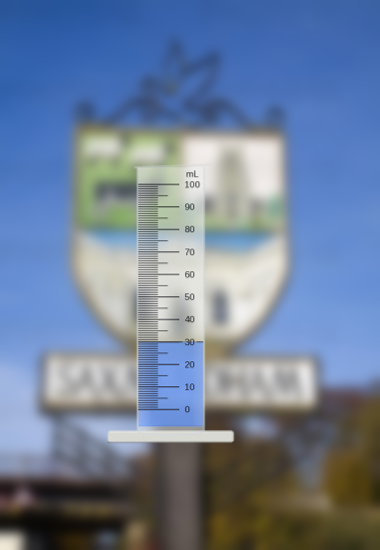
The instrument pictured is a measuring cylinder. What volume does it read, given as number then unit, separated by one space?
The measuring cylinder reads 30 mL
